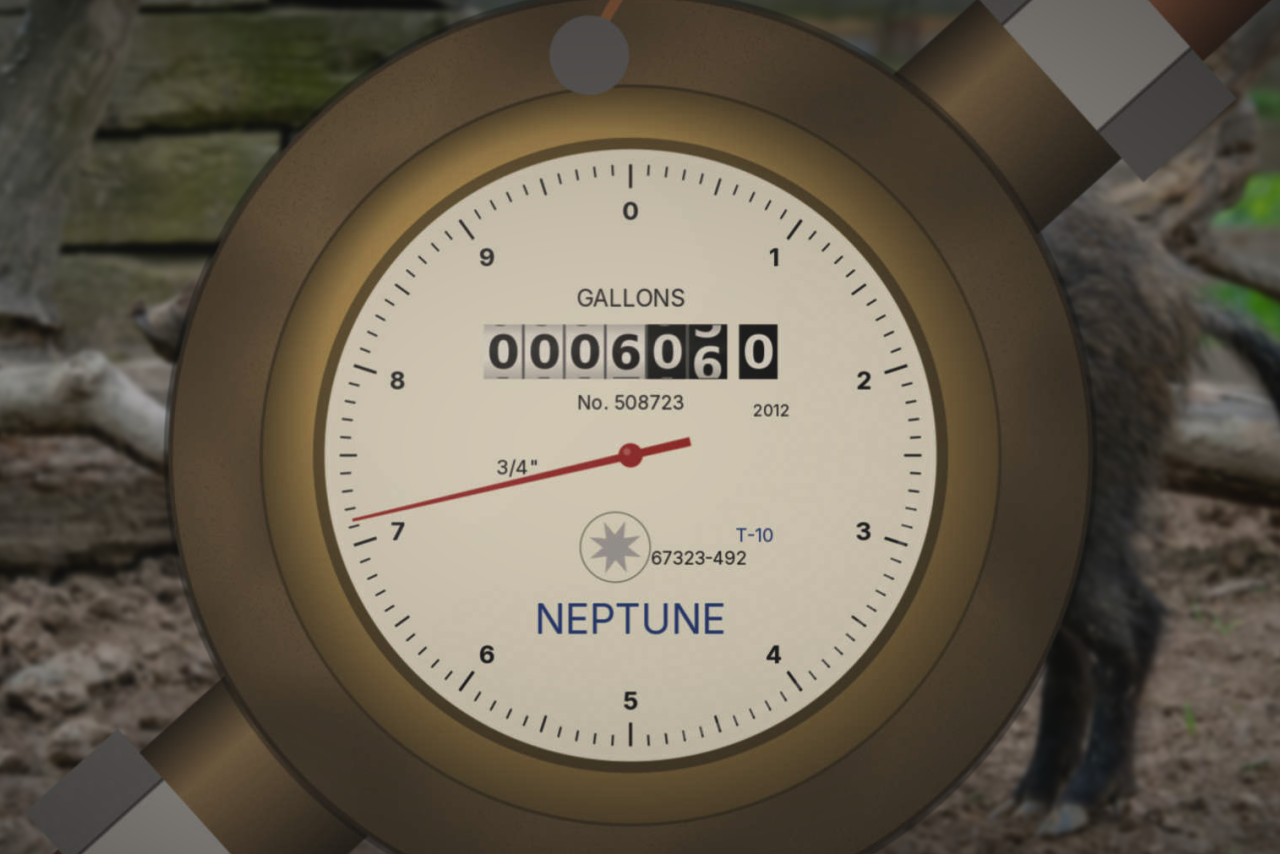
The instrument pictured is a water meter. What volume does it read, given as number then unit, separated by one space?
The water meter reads 6057.1 gal
